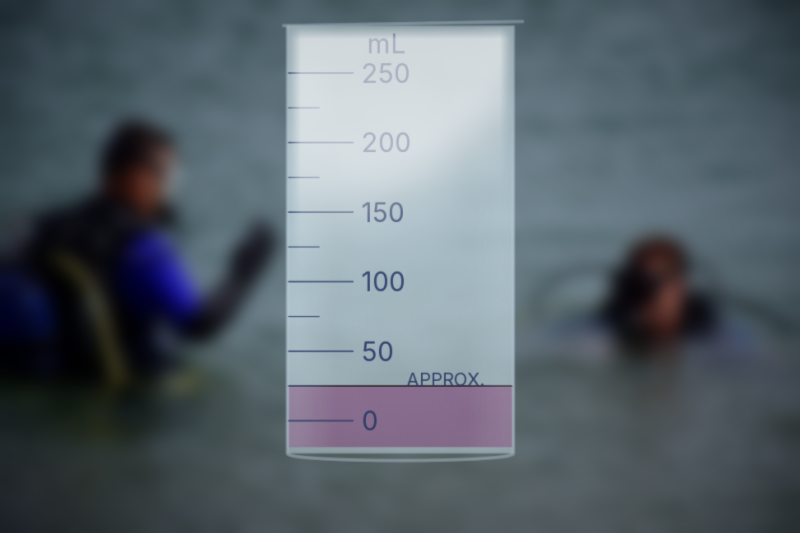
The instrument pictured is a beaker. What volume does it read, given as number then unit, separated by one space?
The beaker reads 25 mL
